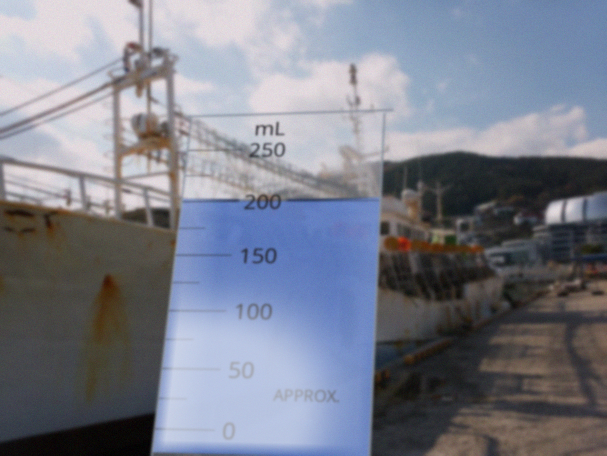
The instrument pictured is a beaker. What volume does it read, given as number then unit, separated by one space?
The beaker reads 200 mL
